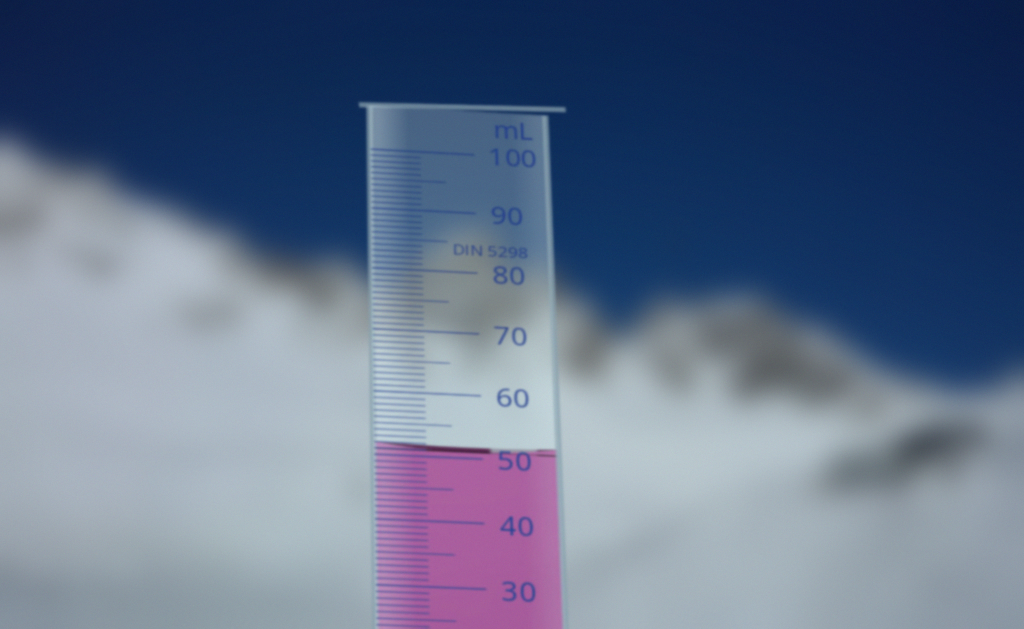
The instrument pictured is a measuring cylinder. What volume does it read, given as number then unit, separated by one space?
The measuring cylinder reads 51 mL
